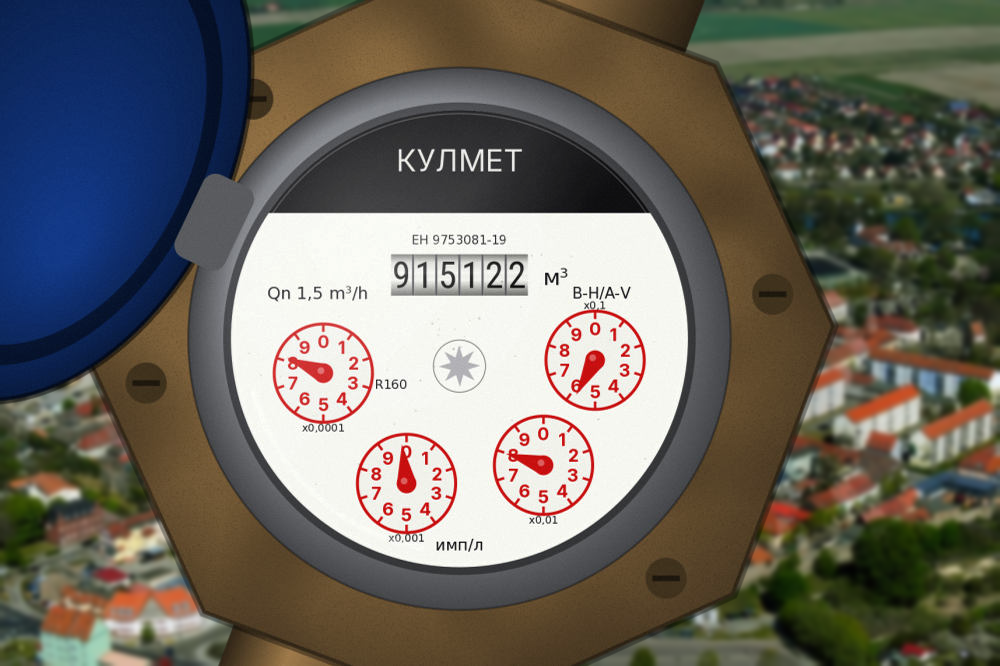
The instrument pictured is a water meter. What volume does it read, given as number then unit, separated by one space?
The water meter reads 915122.5798 m³
